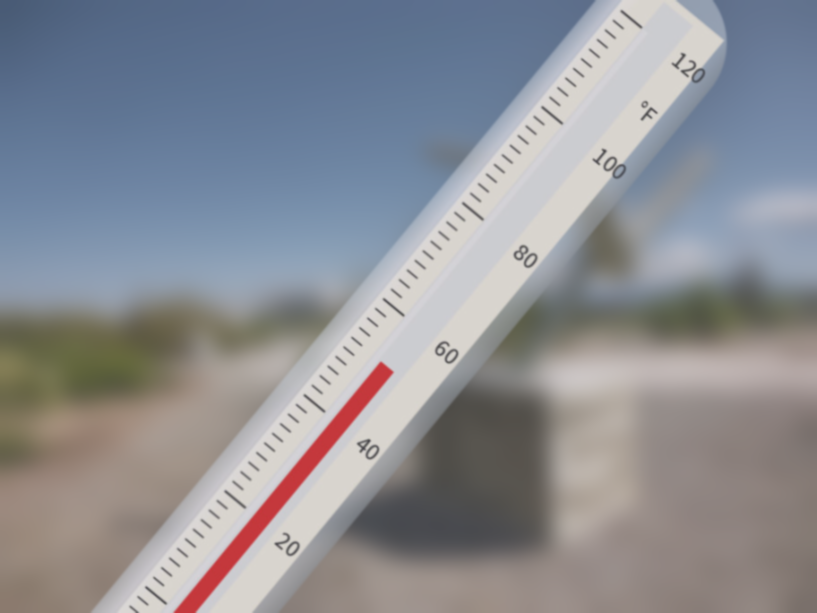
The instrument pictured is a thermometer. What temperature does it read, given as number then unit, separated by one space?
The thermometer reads 52 °F
